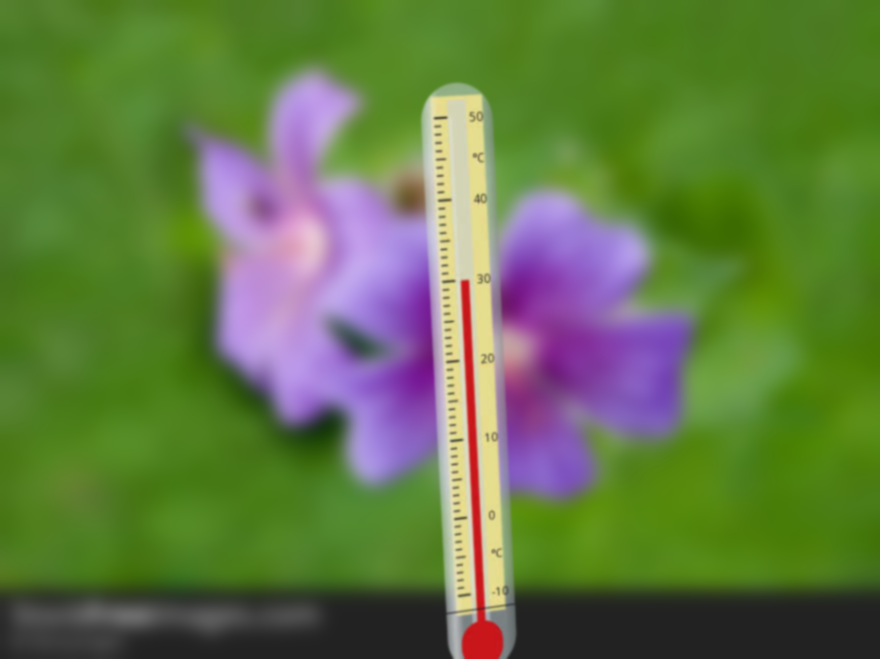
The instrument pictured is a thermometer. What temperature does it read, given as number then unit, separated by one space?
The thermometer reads 30 °C
